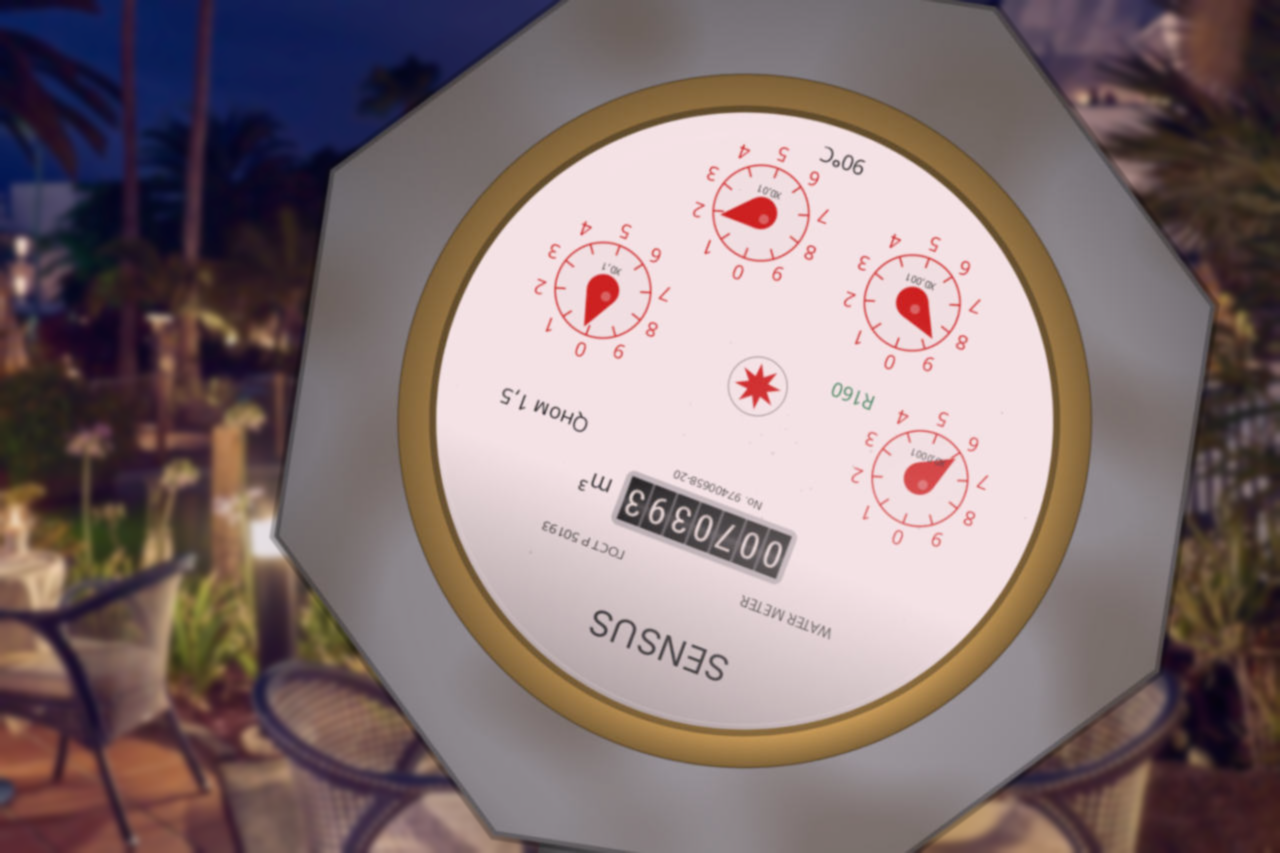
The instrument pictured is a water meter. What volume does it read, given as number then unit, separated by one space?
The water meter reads 70393.0186 m³
